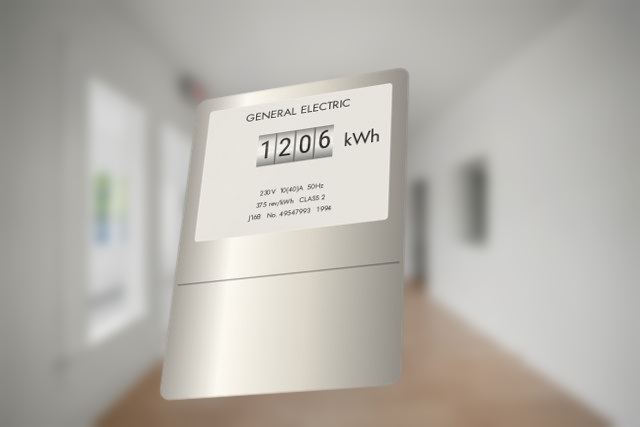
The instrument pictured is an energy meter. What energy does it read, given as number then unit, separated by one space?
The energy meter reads 1206 kWh
